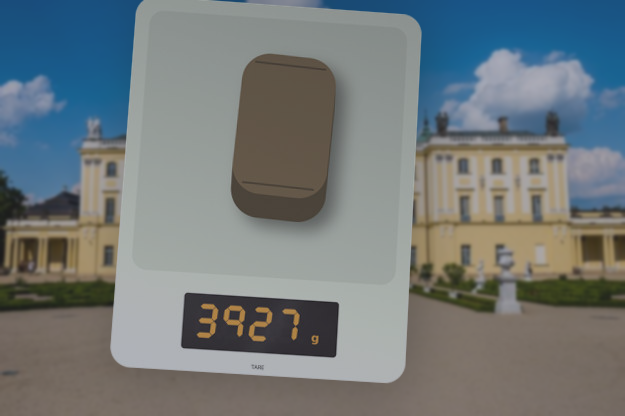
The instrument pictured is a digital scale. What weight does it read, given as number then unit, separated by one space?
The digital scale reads 3927 g
